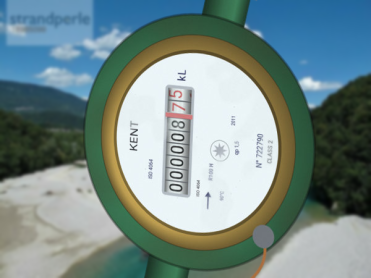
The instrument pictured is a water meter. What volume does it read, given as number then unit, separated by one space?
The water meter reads 8.75 kL
